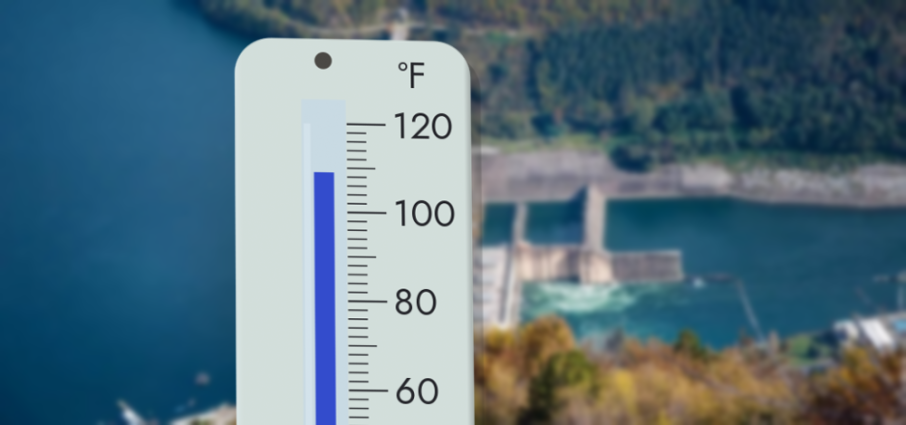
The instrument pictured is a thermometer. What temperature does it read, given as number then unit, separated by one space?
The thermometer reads 109 °F
